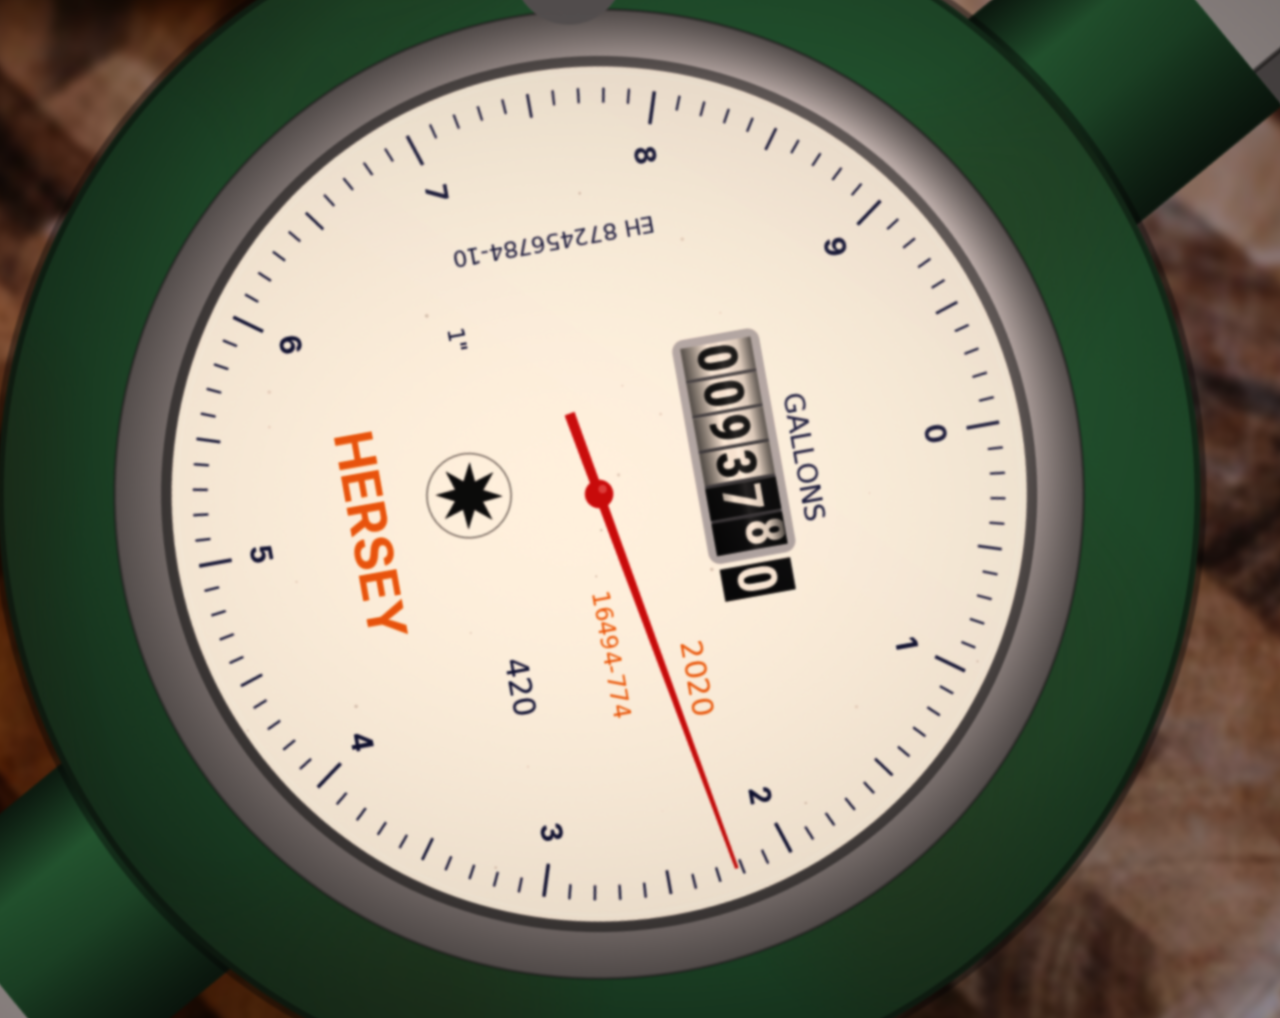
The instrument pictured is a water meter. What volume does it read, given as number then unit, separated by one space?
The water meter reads 93782.2 gal
